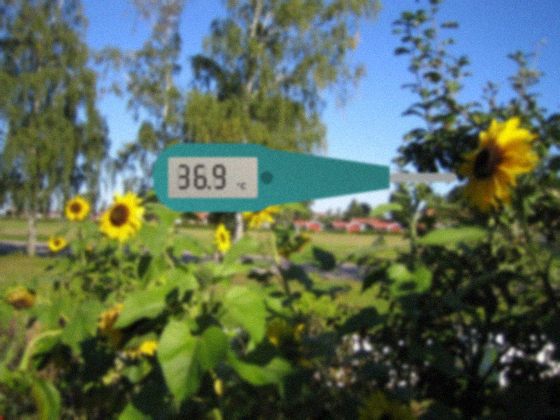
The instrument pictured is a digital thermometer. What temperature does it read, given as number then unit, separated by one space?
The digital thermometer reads 36.9 °C
